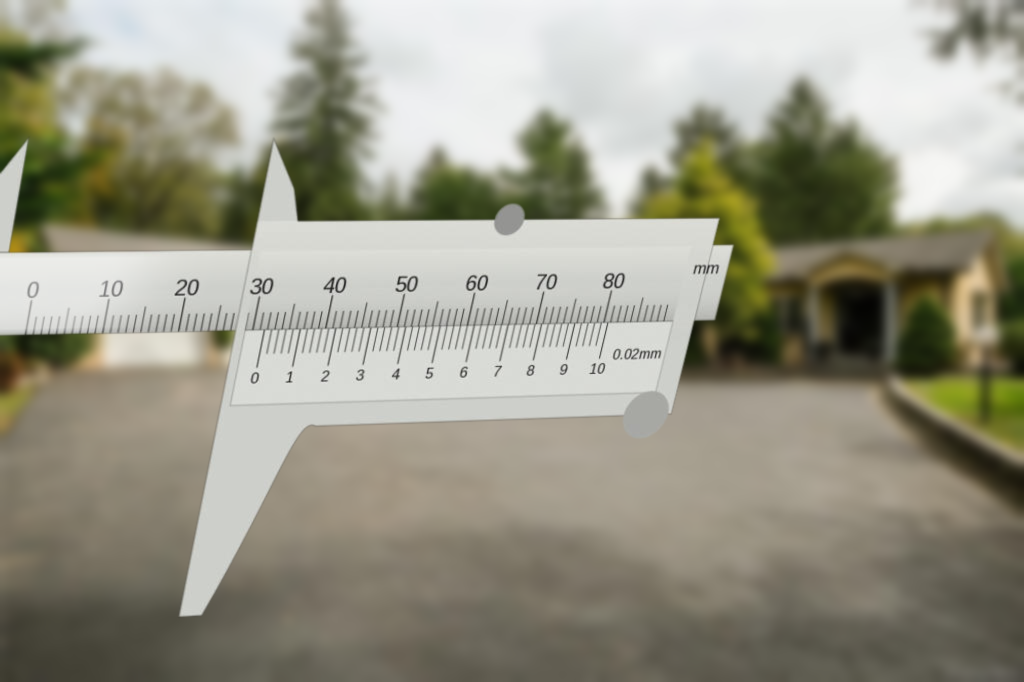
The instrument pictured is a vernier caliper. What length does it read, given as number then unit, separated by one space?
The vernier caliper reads 31.6 mm
